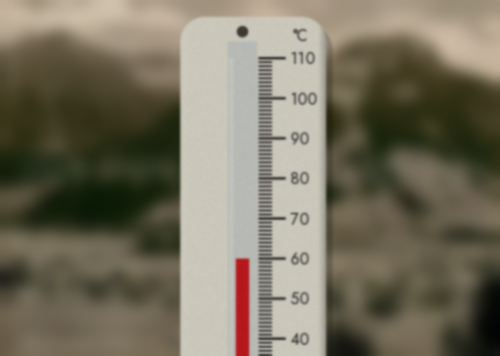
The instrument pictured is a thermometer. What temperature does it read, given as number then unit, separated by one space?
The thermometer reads 60 °C
